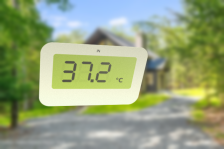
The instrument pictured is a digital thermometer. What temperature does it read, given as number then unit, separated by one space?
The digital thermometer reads 37.2 °C
